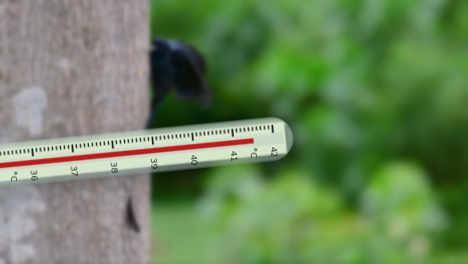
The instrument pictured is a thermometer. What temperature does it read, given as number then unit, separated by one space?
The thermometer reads 41.5 °C
